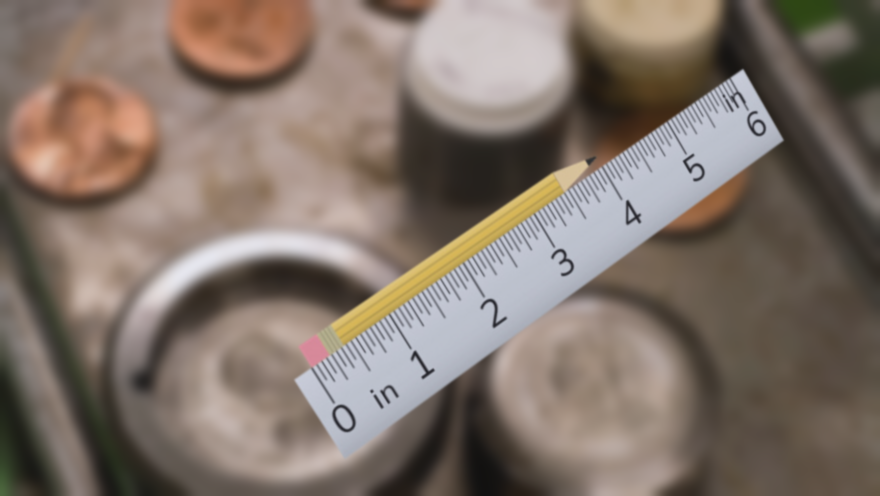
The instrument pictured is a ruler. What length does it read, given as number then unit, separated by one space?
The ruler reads 4 in
